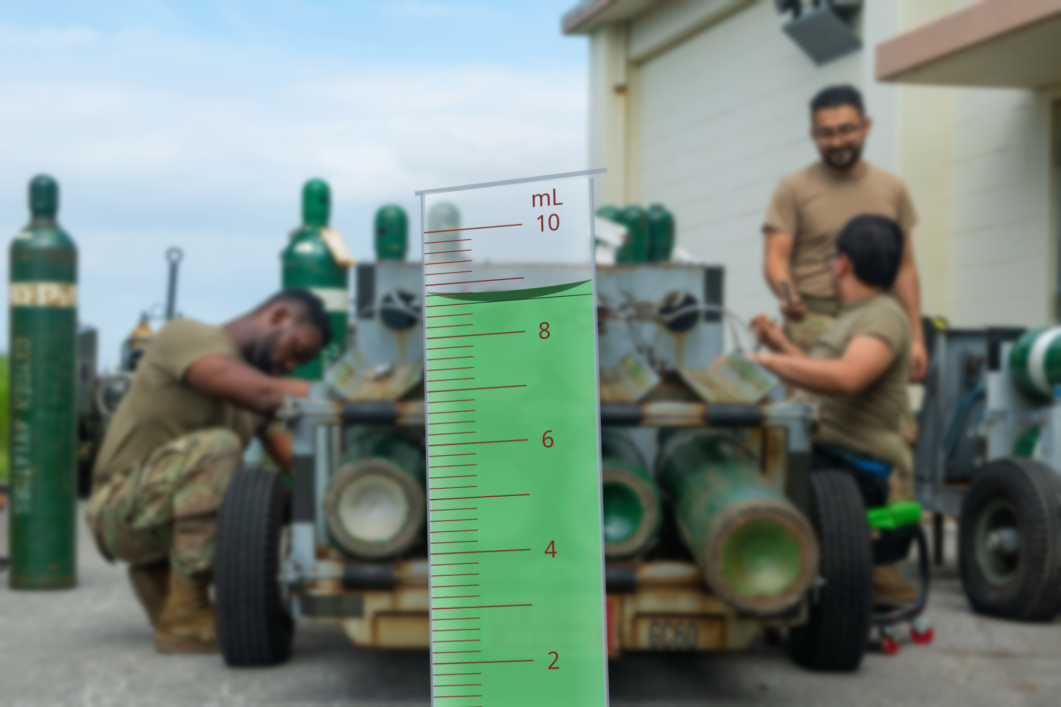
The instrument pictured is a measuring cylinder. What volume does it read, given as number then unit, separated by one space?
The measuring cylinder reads 8.6 mL
